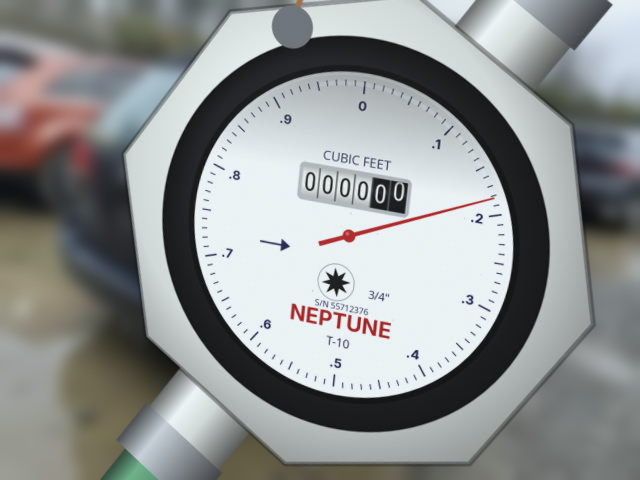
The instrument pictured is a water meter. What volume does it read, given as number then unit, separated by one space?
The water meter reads 0.18 ft³
